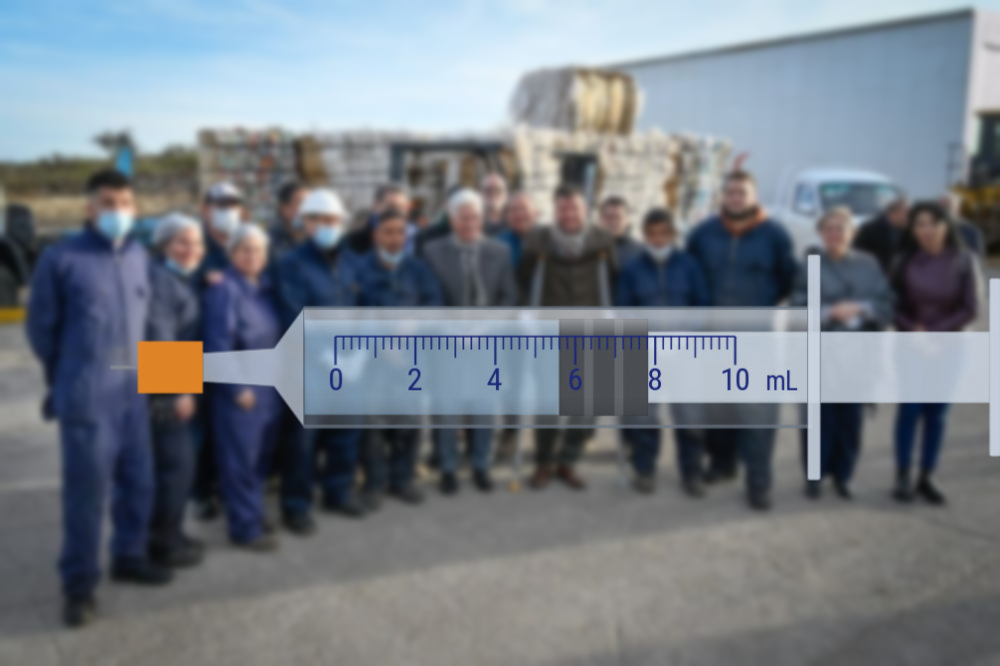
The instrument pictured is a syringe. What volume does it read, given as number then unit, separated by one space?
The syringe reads 5.6 mL
